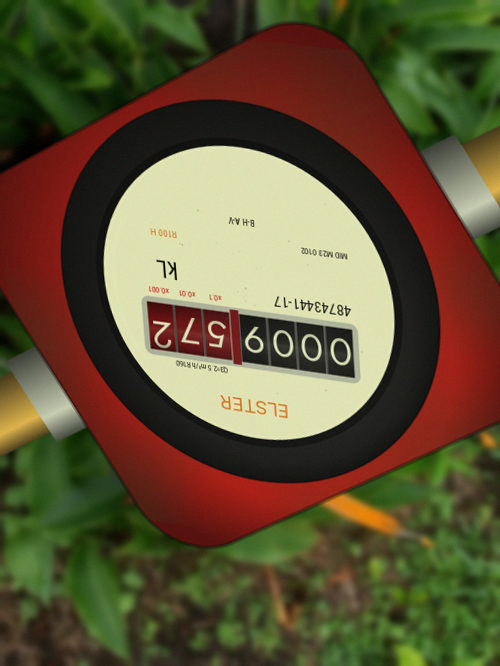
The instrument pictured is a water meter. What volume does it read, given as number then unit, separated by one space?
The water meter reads 9.572 kL
